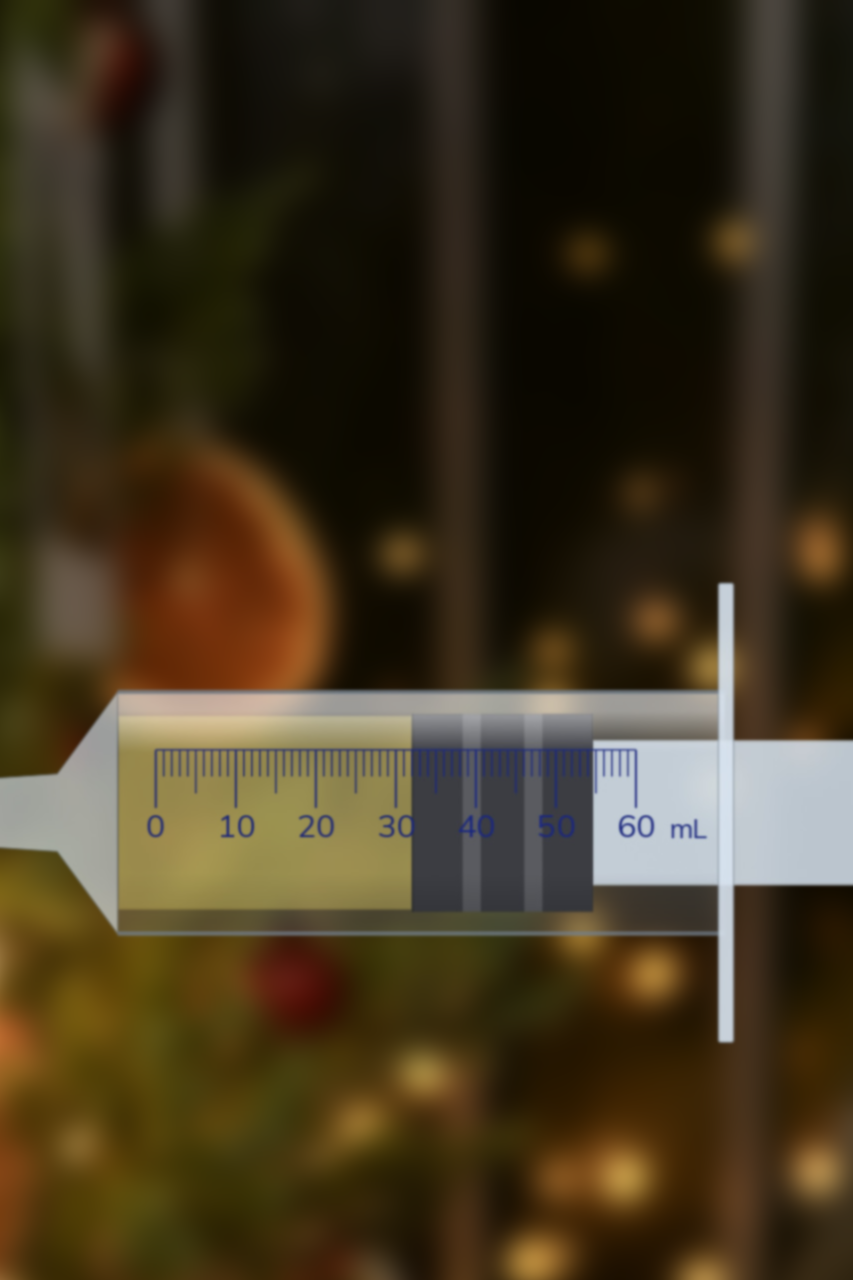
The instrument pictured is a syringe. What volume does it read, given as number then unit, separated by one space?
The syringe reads 32 mL
